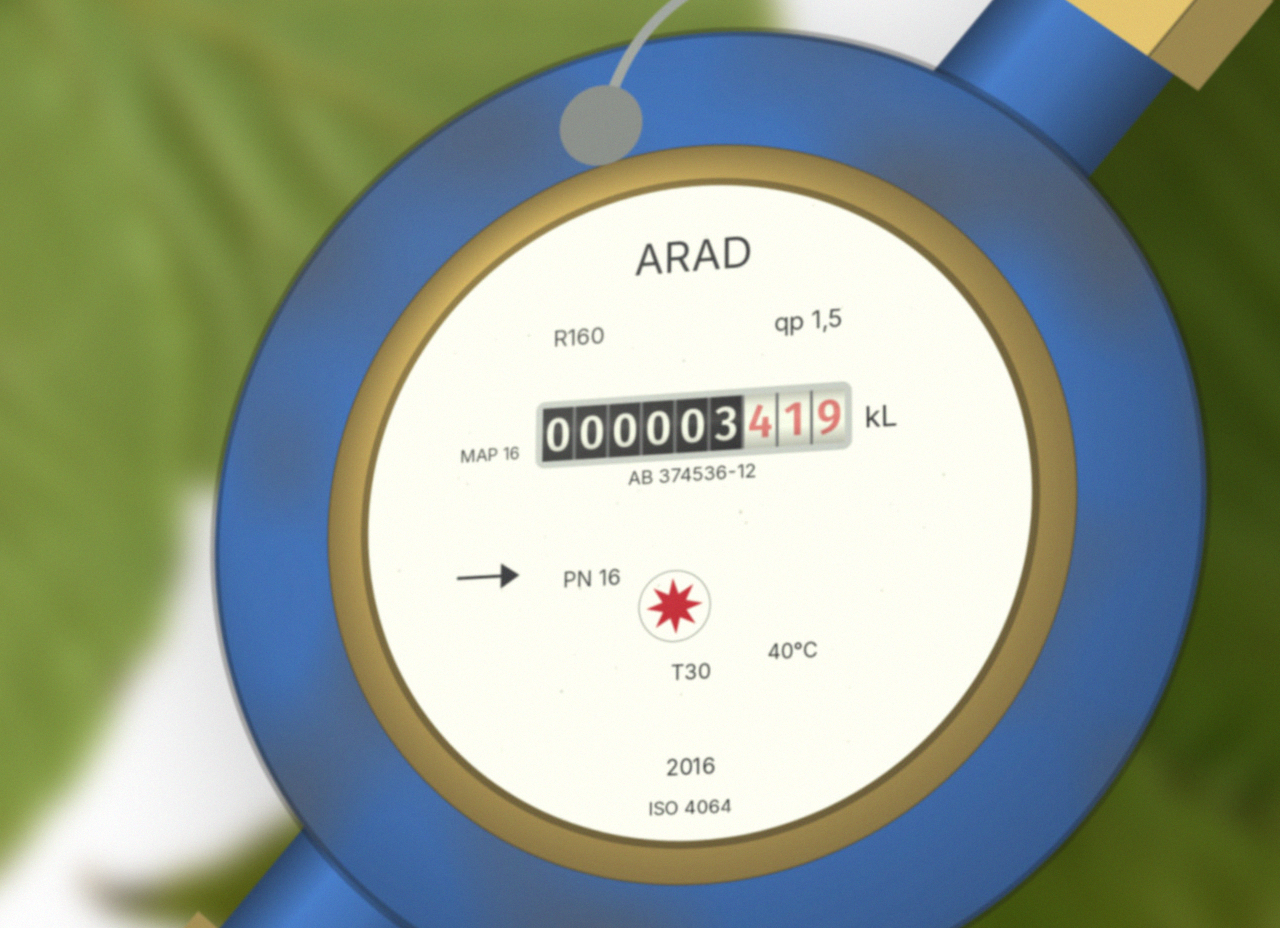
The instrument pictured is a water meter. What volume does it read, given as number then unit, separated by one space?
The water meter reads 3.419 kL
